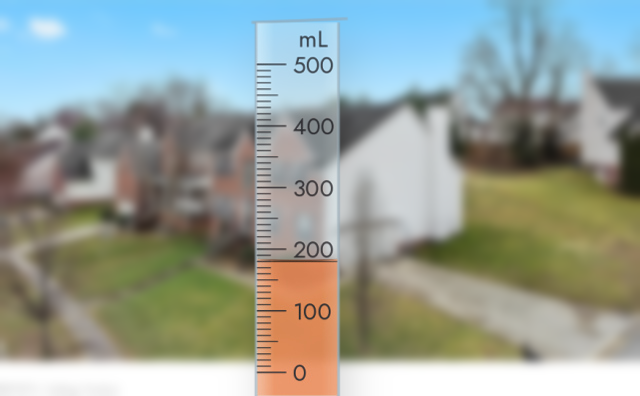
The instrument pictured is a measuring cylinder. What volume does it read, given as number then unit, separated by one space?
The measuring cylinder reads 180 mL
